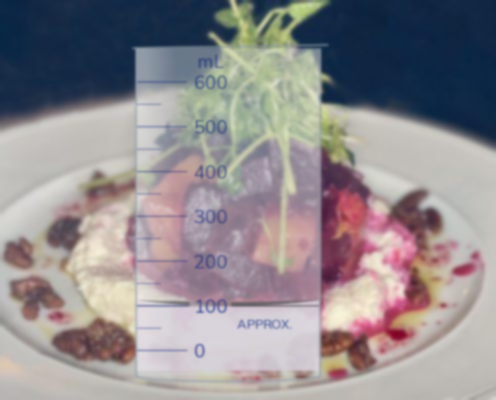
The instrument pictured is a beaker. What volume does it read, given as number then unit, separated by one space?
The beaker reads 100 mL
